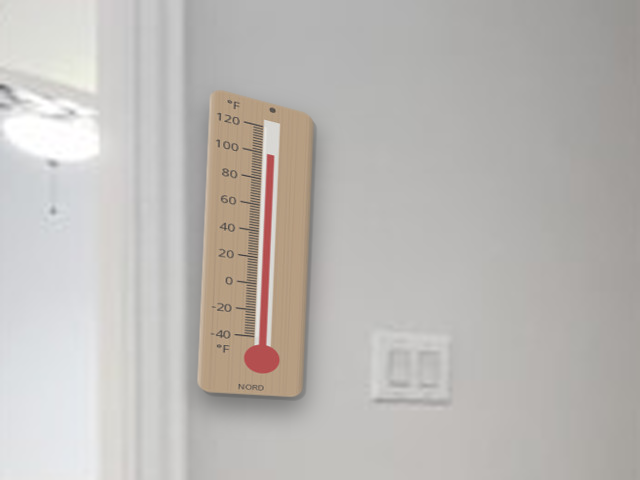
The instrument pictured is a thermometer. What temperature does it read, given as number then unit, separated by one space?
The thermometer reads 100 °F
